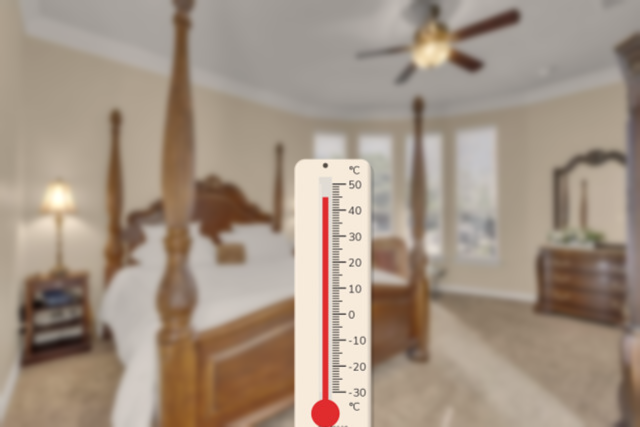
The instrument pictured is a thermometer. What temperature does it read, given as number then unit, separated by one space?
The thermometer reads 45 °C
